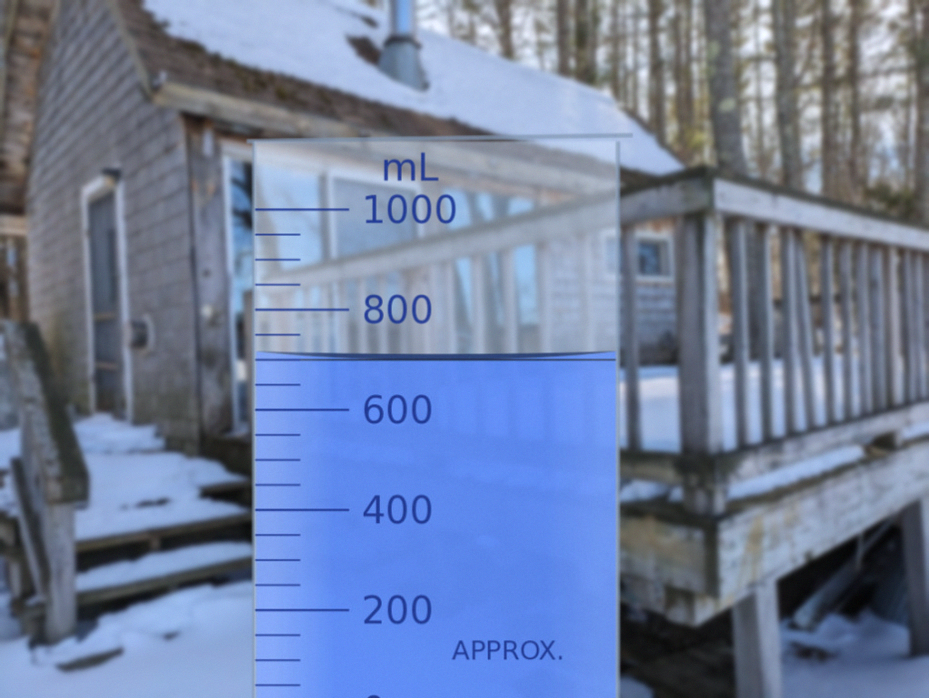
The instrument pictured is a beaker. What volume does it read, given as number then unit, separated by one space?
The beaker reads 700 mL
